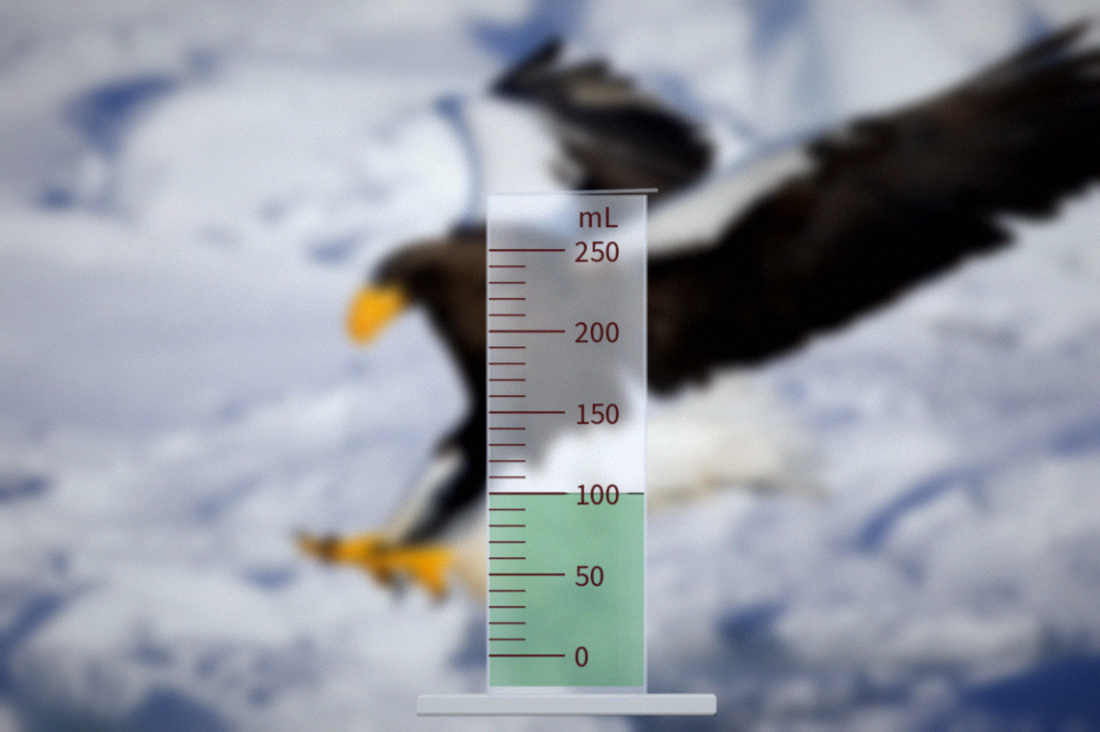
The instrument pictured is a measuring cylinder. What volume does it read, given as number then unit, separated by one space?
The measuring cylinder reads 100 mL
